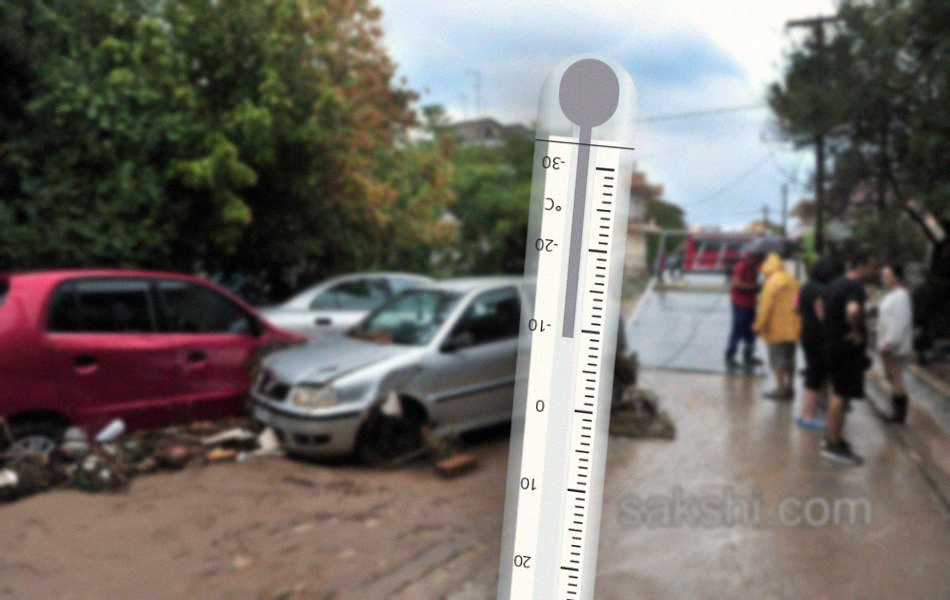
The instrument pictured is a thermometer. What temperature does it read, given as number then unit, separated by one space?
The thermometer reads -9 °C
